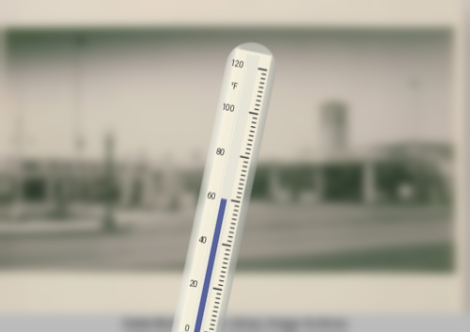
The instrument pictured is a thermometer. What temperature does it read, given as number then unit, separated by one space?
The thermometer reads 60 °F
